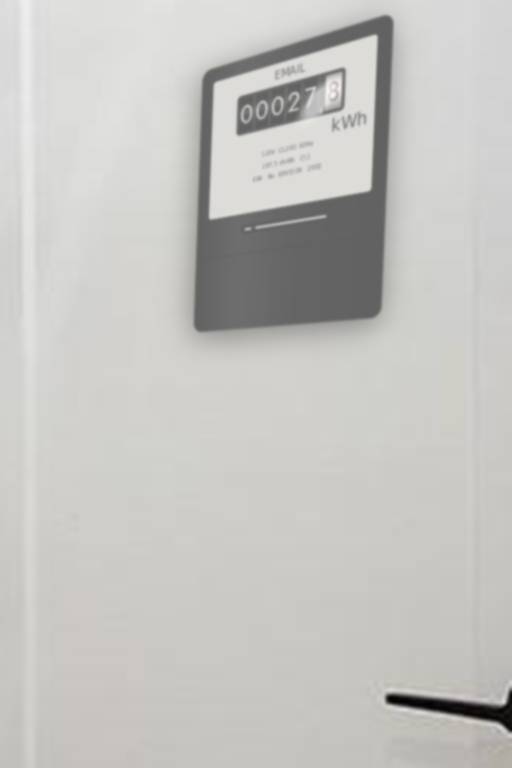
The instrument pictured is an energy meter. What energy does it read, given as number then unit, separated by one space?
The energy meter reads 27.8 kWh
